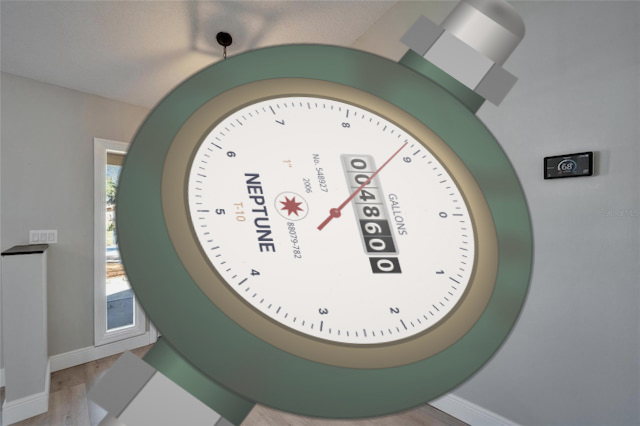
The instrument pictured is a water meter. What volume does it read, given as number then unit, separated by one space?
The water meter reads 48598.8 gal
